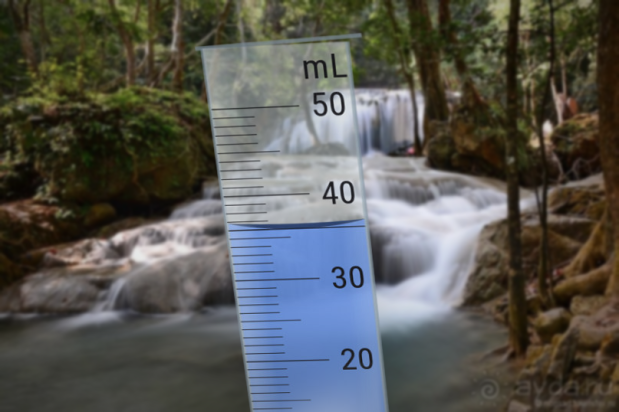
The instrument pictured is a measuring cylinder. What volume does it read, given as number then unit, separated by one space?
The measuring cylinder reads 36 mL
